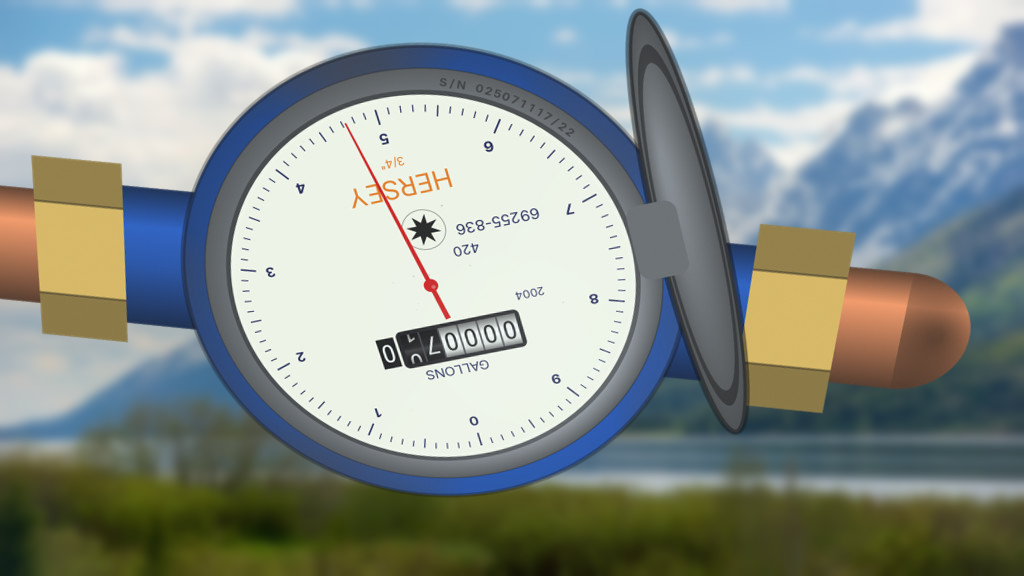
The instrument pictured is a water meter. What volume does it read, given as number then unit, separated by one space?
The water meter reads 704.7 gal
